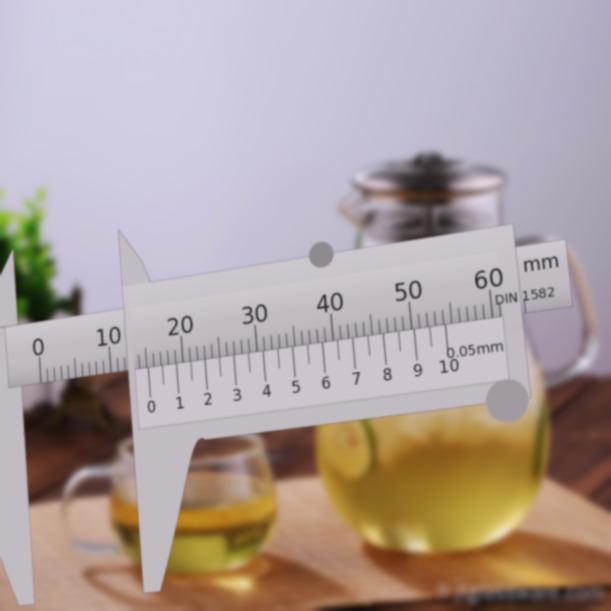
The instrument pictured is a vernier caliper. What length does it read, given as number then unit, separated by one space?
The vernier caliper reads 15.2 mm
